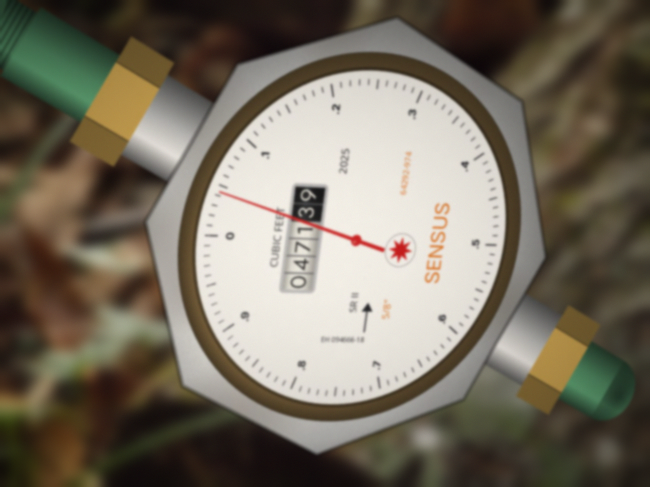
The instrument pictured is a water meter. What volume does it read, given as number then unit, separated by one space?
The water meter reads 47139.04 ft³
